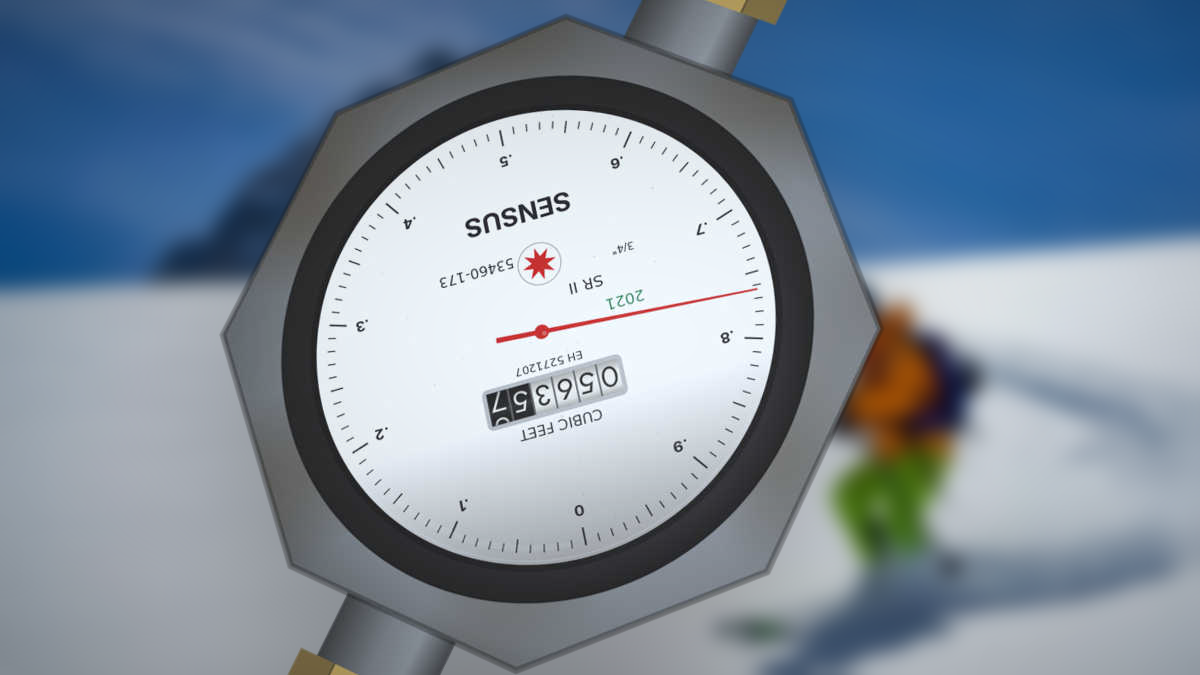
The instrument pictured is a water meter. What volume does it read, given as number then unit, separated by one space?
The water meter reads 56356.76 ft³
